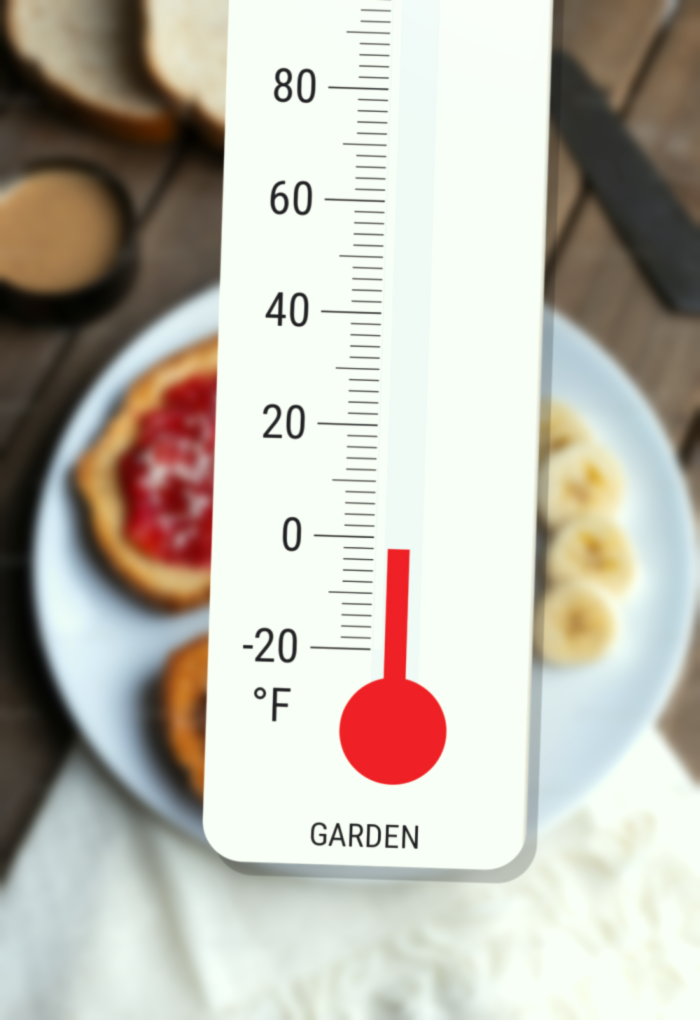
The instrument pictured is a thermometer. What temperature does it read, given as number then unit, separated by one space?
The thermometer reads -2 °F
